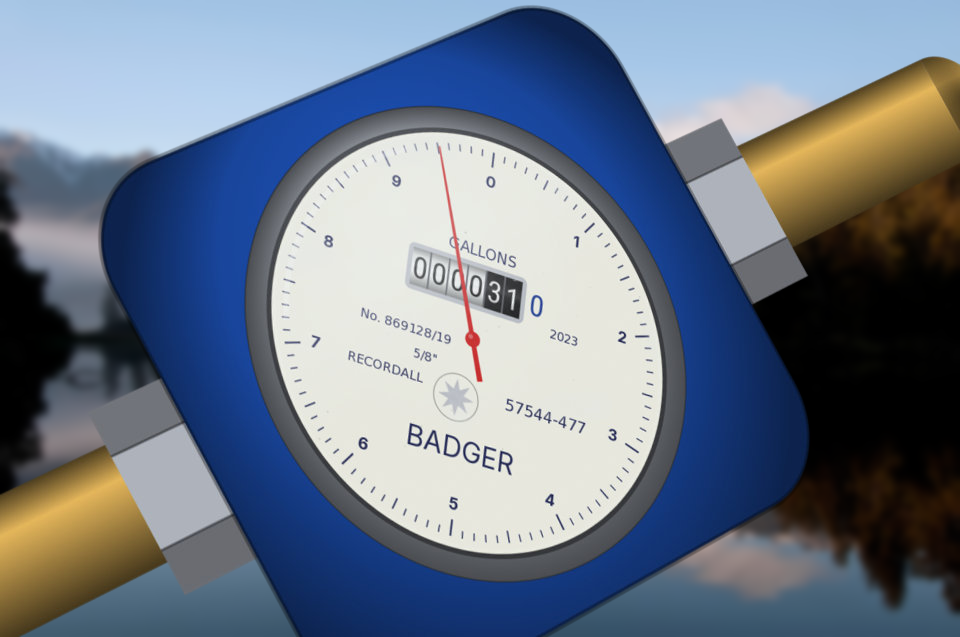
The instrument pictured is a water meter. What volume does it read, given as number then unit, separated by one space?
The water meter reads 309.5 gal
